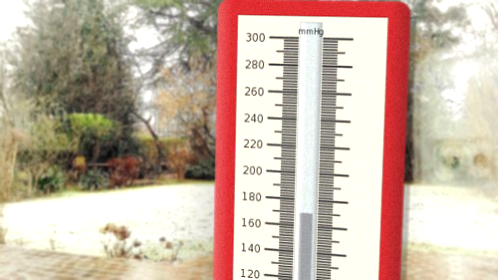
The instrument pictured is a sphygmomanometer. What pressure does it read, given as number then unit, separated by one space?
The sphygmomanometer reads 170 mmHg
